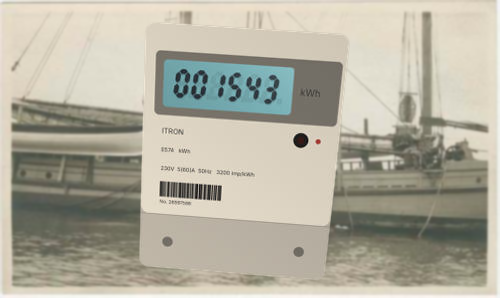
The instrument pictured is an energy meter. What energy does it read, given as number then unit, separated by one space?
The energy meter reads 1543 kWh
